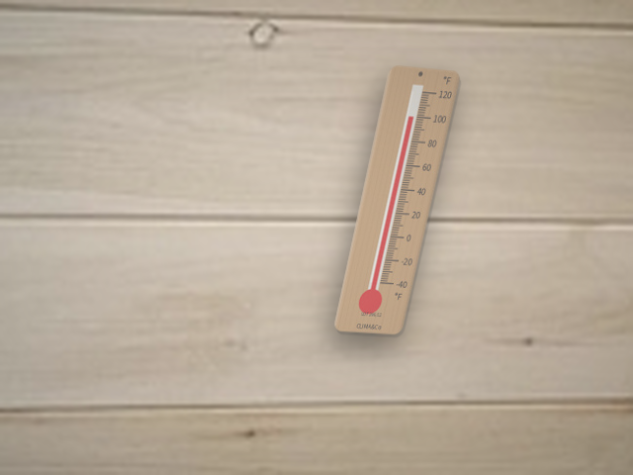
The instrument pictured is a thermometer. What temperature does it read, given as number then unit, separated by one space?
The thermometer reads 100 °F
